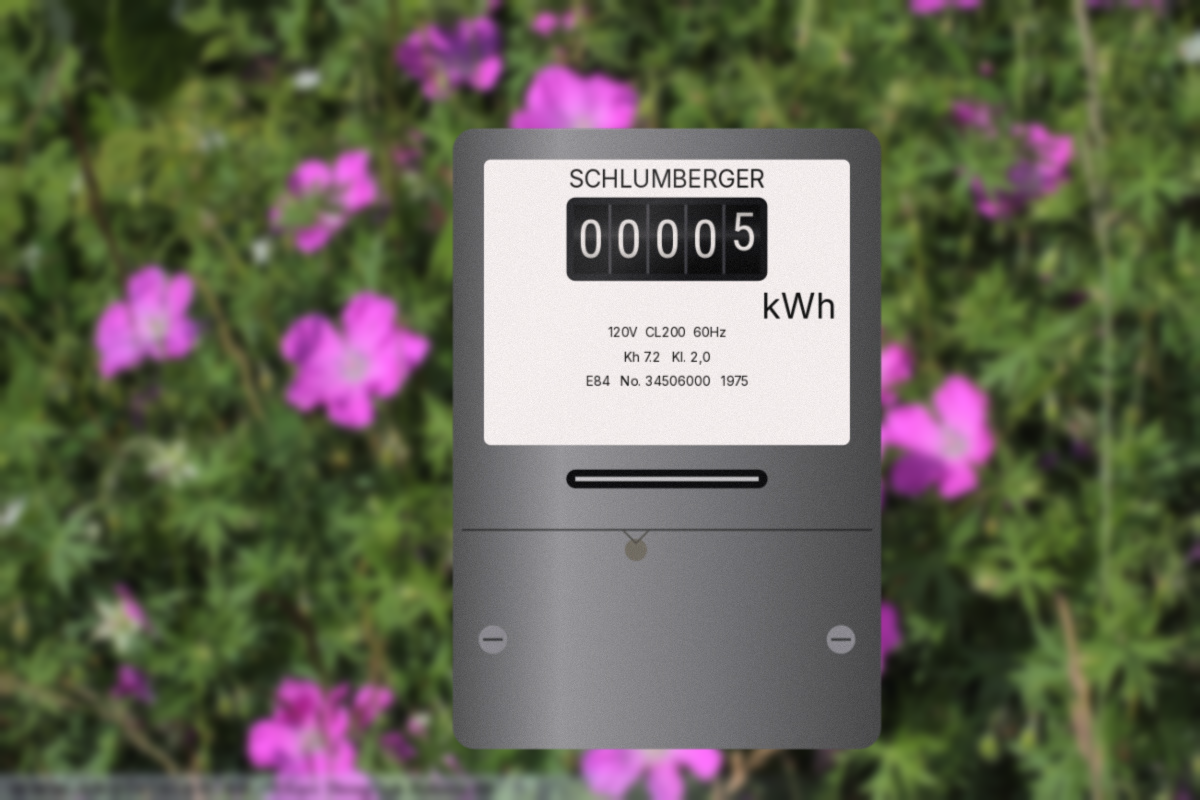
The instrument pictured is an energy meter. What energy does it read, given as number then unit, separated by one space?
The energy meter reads 5 kWh
